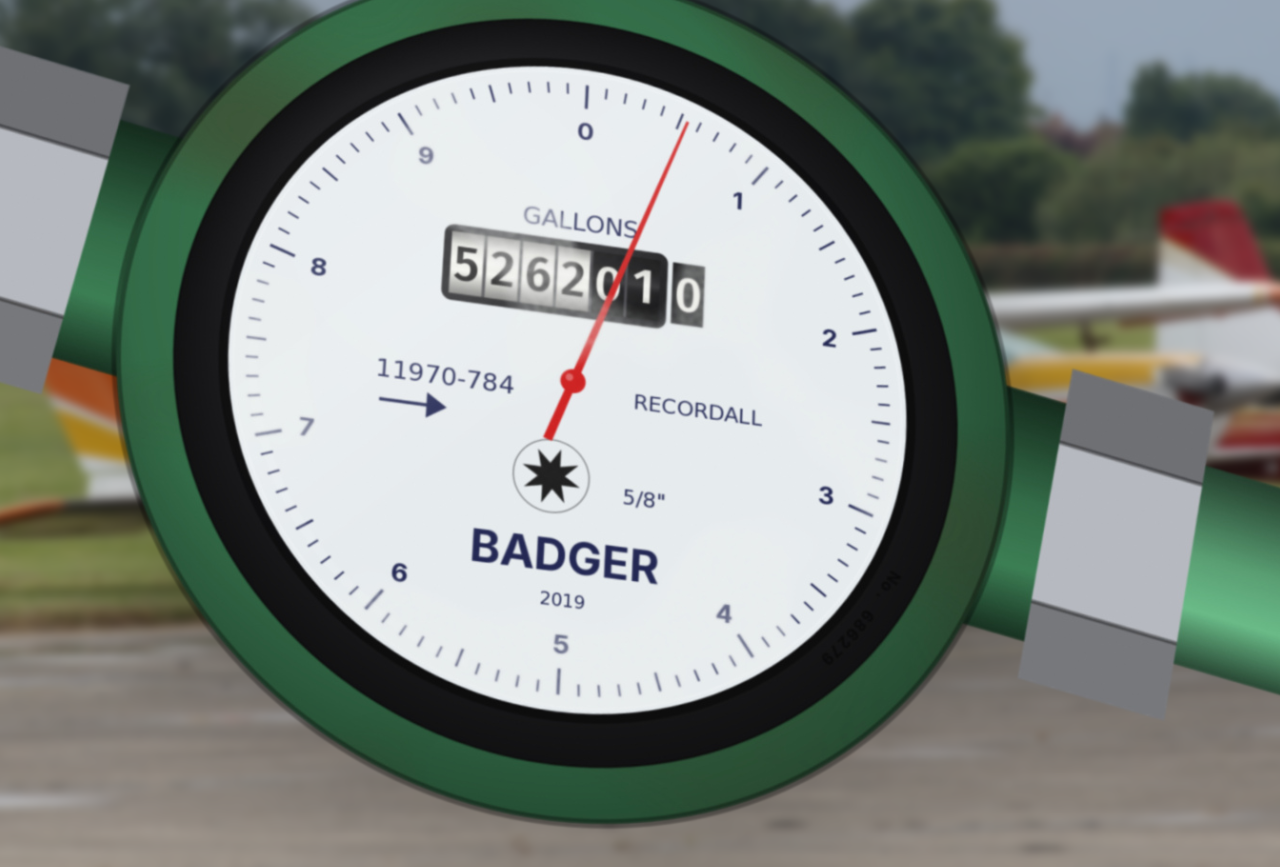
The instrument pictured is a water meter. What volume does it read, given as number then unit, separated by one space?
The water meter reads 5262010.5 gal
